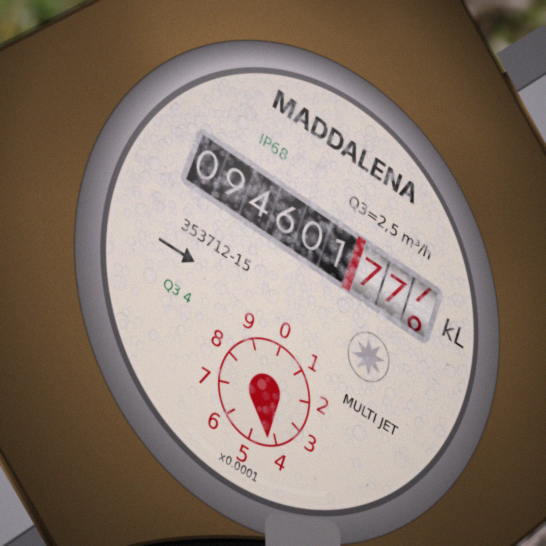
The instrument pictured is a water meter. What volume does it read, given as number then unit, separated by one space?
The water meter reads 94601.7774 kL
